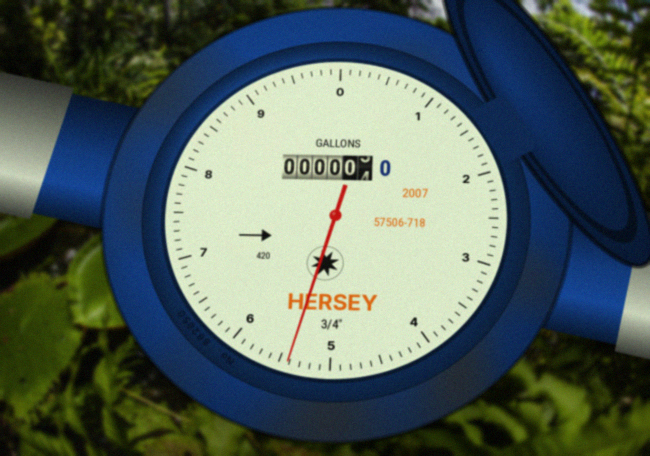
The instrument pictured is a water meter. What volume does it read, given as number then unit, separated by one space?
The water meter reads 35.4 gal
